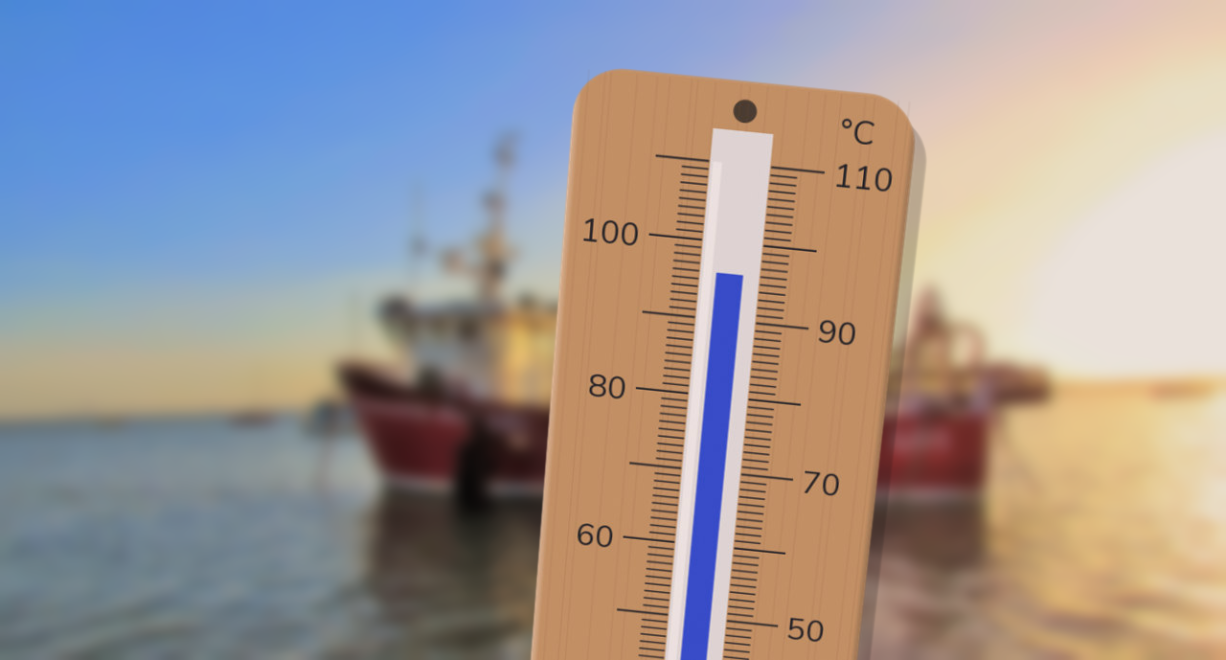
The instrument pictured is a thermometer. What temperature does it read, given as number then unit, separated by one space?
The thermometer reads 96 °C
